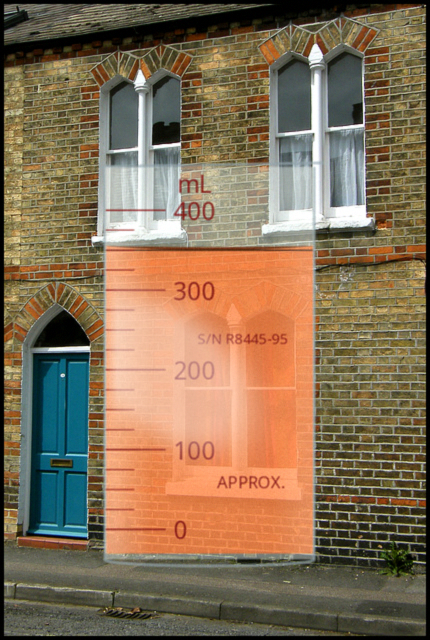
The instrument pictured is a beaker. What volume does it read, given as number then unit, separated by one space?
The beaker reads 350 mL
